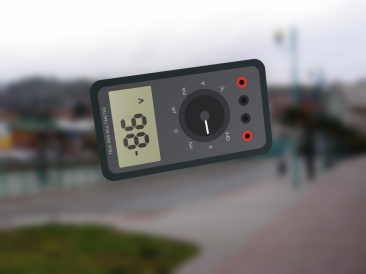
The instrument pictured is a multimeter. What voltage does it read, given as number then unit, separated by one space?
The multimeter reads -86 V
